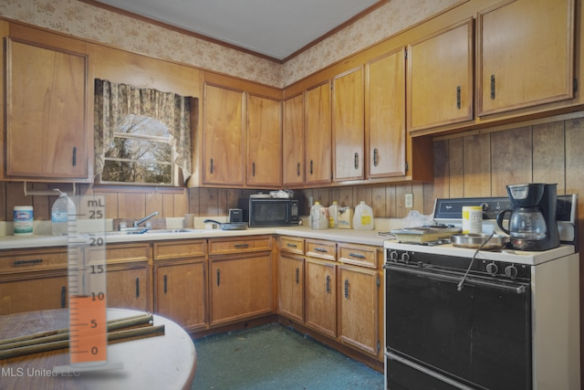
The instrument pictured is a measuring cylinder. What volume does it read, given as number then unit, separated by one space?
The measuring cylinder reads 10 mL
